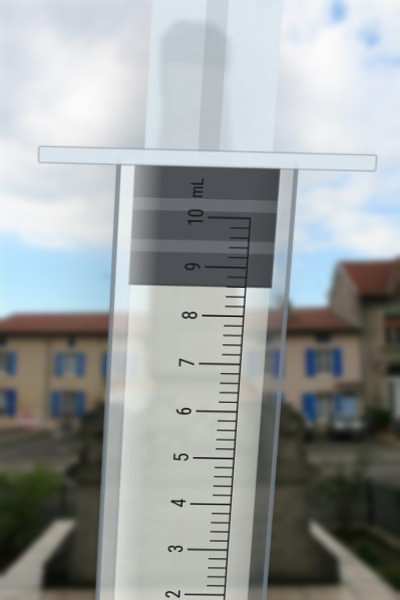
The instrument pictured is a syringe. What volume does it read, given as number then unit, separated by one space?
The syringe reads 8.6 mL
